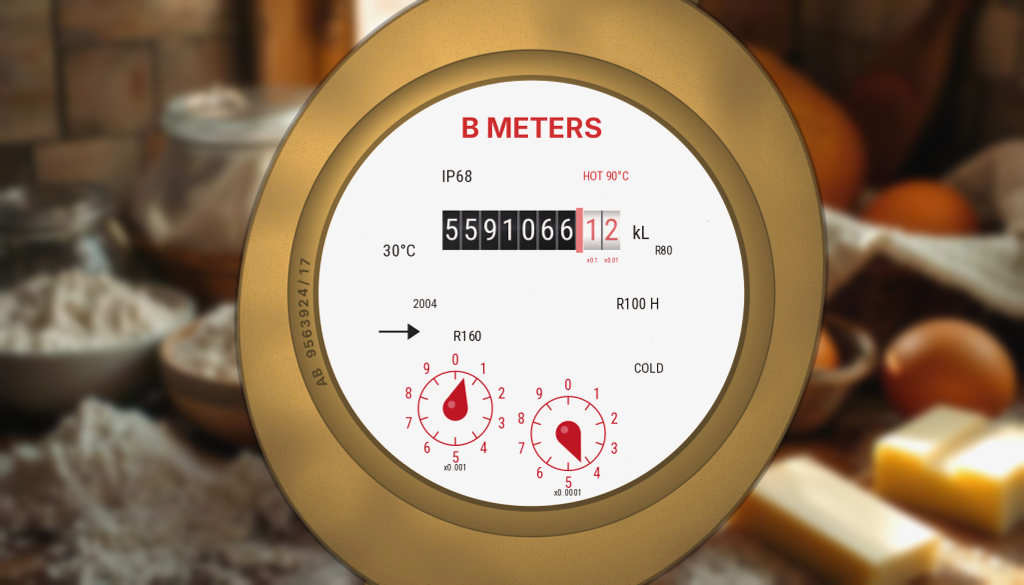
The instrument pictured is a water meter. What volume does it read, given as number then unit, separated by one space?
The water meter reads 5591066.1204 kL
